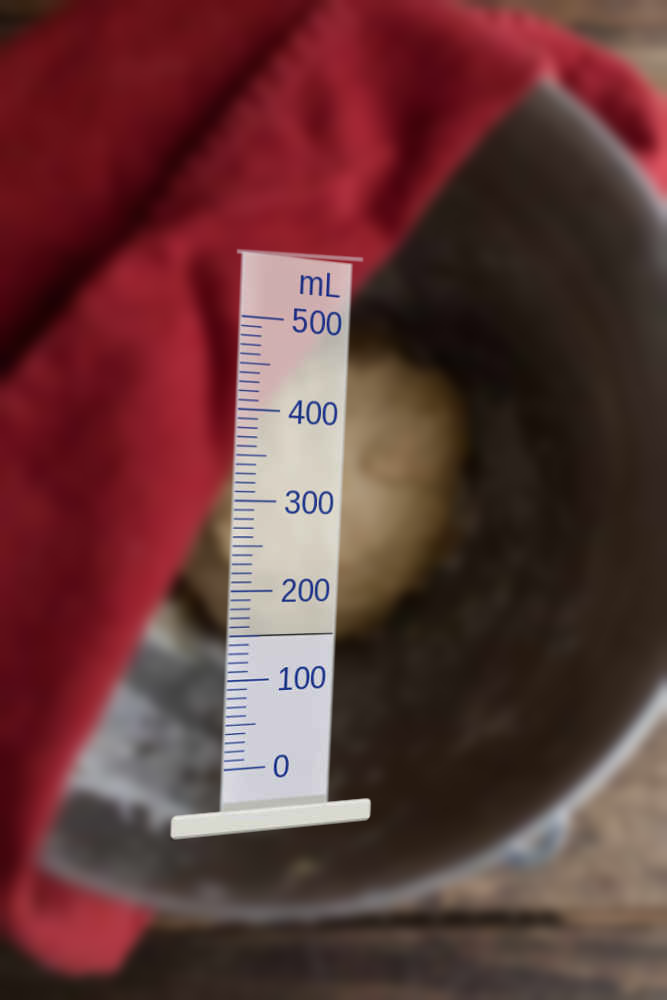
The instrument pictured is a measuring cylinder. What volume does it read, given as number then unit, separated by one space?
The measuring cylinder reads 150 mL
